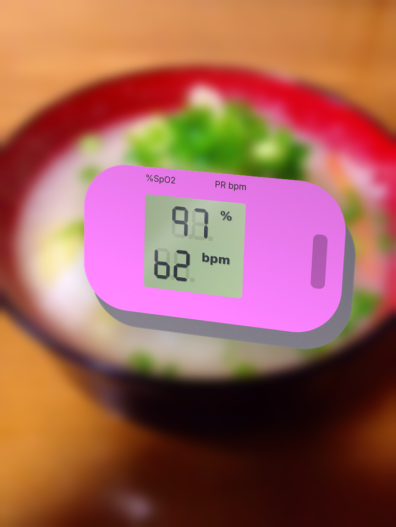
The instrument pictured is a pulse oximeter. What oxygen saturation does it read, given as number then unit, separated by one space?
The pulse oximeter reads 97 %
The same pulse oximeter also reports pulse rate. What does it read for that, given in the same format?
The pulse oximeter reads 62 bpm
